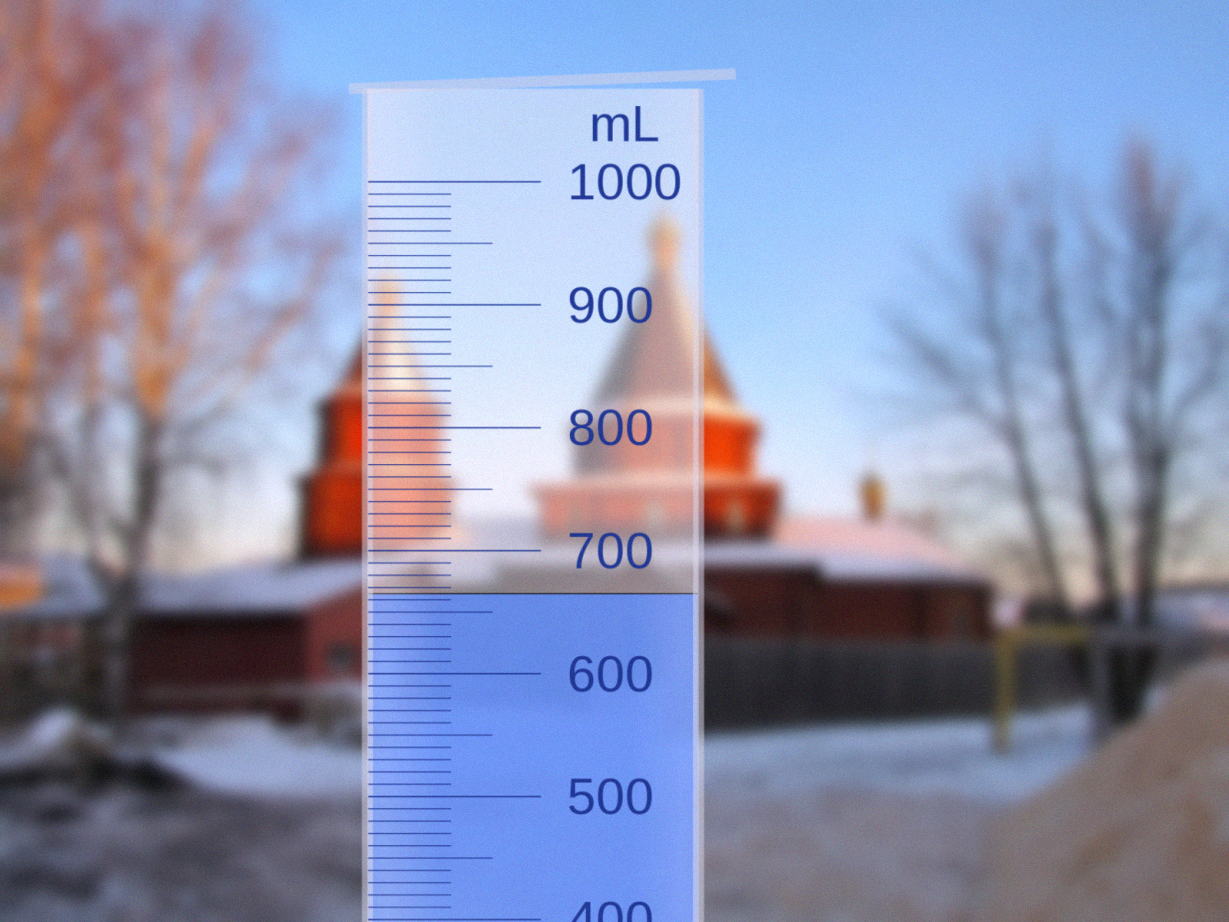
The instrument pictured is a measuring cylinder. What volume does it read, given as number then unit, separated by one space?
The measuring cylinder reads 665 mL
